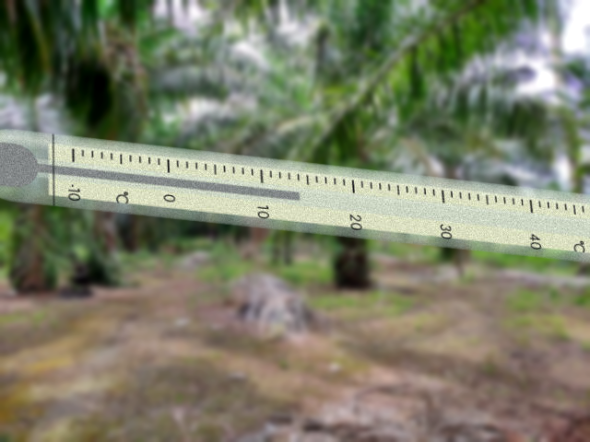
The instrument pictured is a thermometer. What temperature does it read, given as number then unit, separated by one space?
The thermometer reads 14 °C
